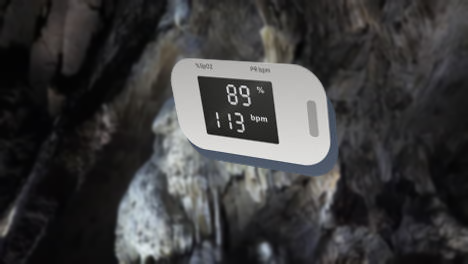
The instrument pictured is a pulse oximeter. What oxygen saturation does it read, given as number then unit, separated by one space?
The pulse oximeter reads 89 %
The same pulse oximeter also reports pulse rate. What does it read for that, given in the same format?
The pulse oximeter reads 113 bpm
